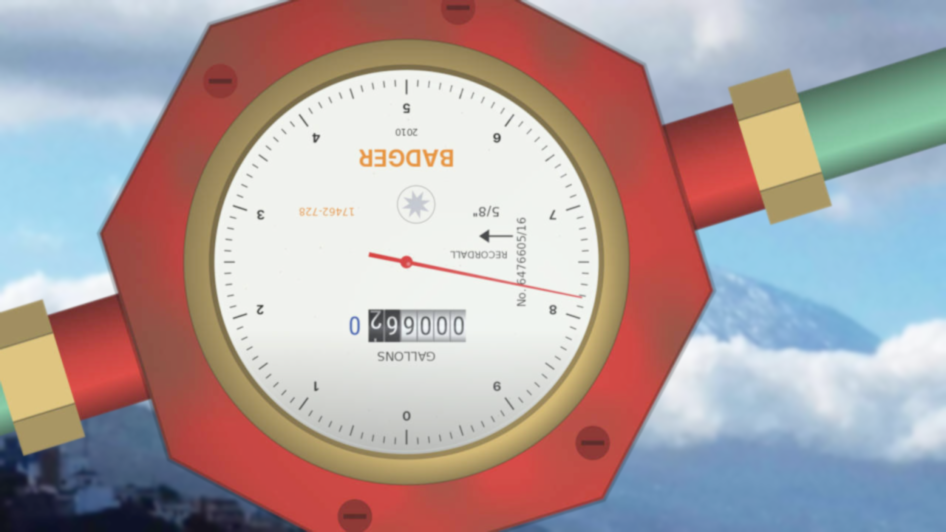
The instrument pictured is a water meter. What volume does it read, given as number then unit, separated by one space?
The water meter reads 6617.8 gal
